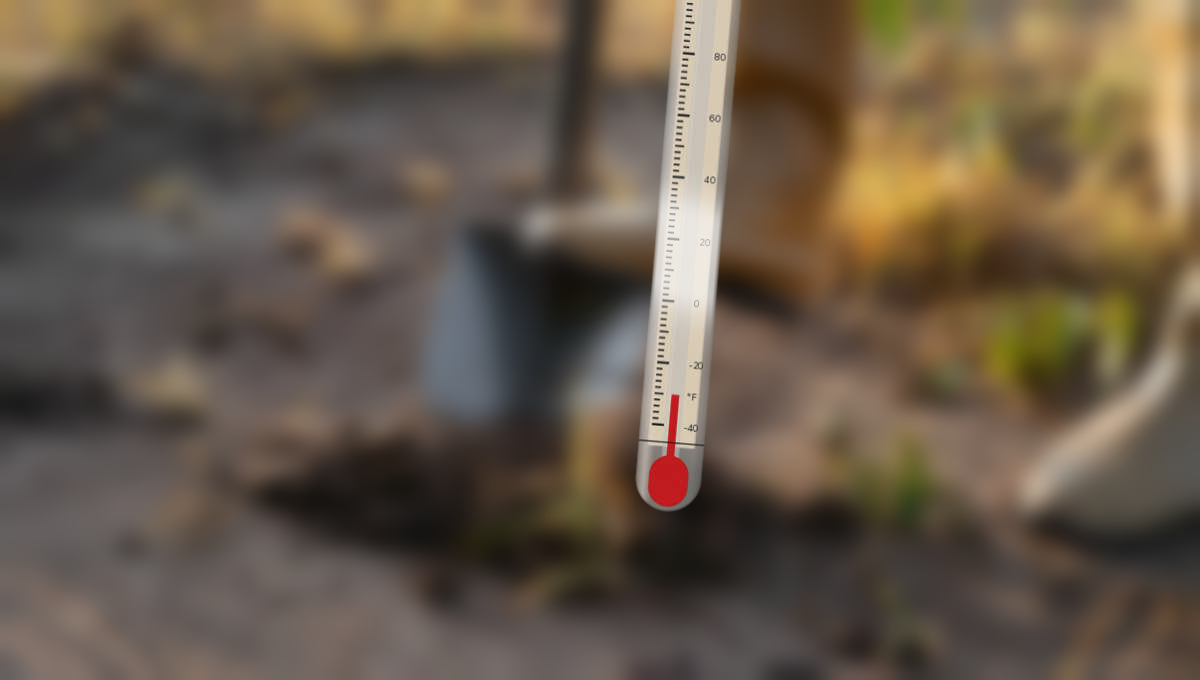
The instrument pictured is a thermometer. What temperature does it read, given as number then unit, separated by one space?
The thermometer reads -30 °F
